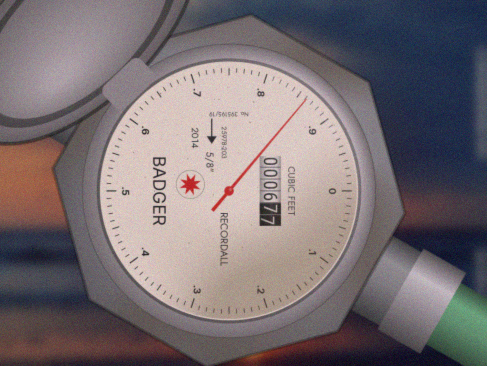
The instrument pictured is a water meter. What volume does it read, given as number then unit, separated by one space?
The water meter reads 676.86 ft³
